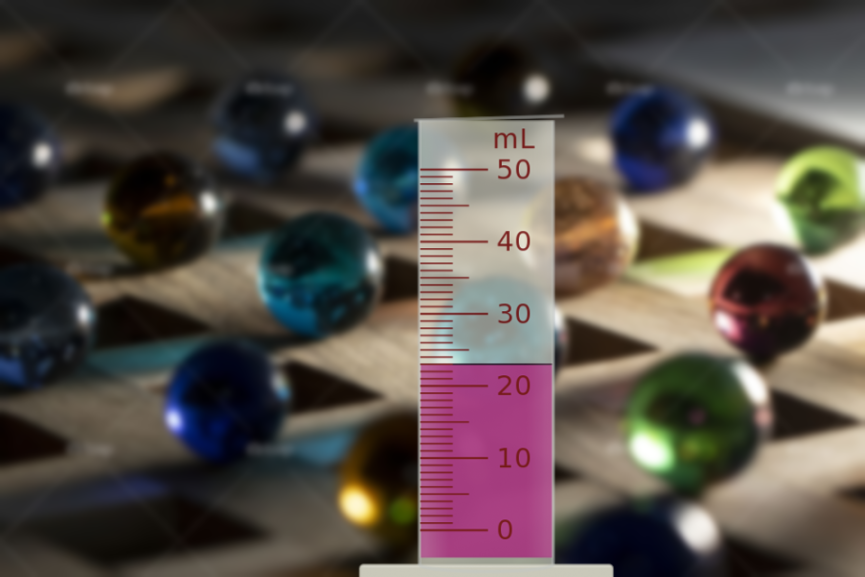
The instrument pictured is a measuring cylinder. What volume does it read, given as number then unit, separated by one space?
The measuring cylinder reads 23 mL
